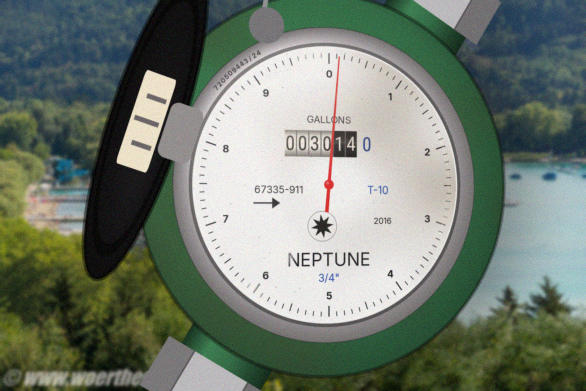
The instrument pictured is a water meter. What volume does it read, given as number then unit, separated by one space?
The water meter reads 30140.1 gal
